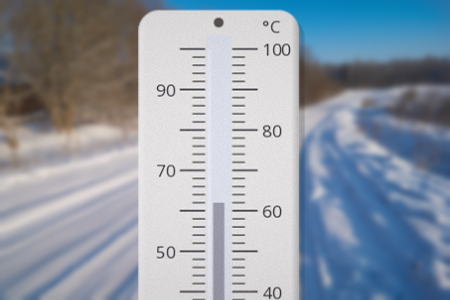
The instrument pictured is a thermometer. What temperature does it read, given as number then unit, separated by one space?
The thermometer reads 62 °C
